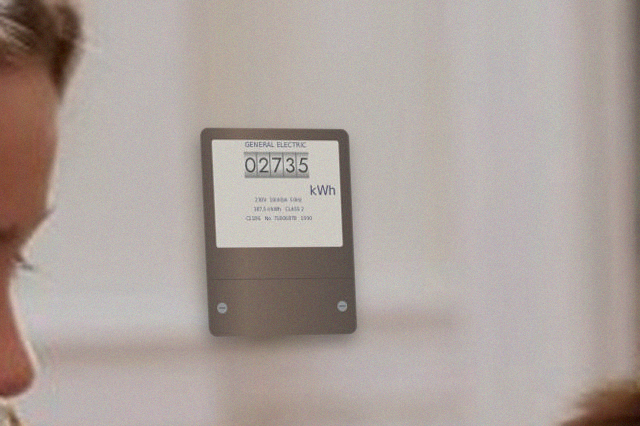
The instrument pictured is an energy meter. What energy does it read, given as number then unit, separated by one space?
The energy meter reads 2735 kWh
